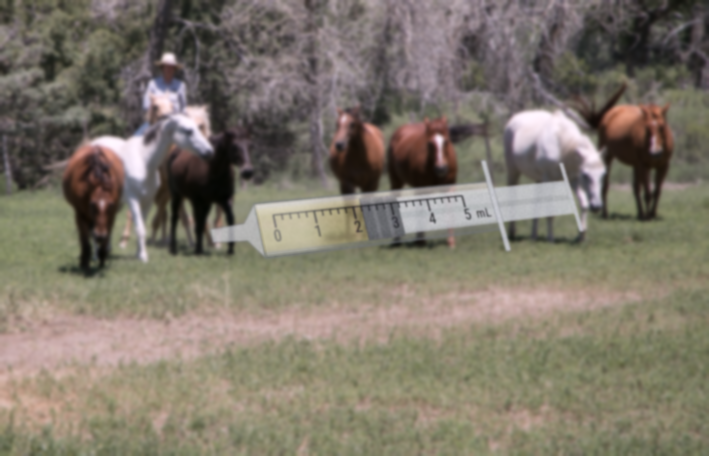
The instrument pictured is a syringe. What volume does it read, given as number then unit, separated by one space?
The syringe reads 2.2 mL
